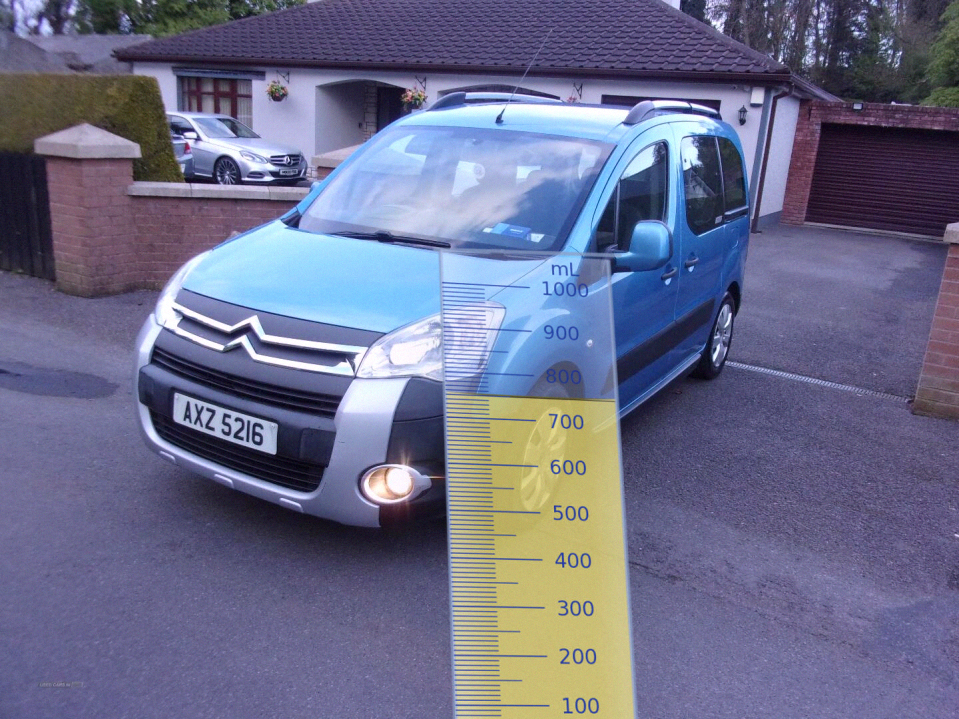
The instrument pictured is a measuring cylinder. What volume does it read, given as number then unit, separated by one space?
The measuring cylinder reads 750 mL
